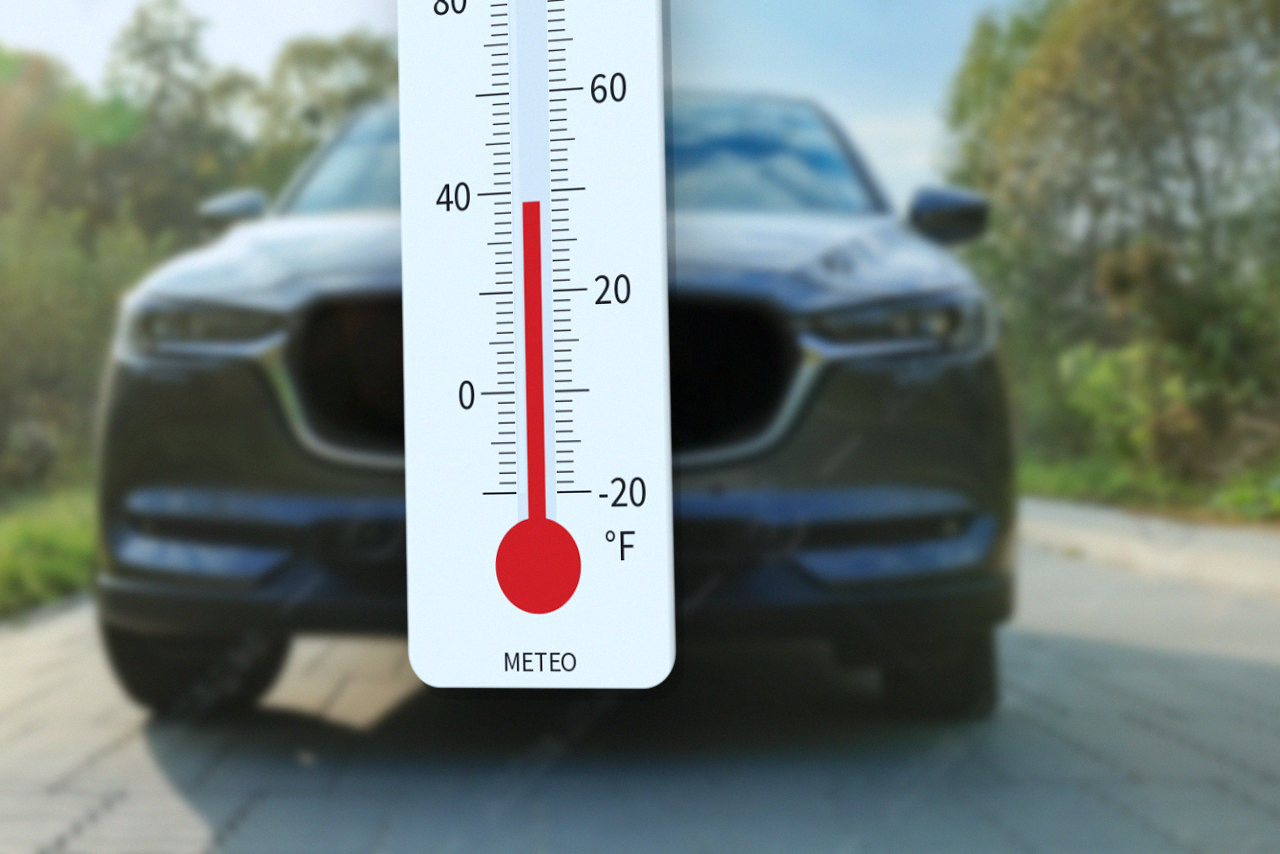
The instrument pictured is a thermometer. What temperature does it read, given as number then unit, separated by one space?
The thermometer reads 38 °F
